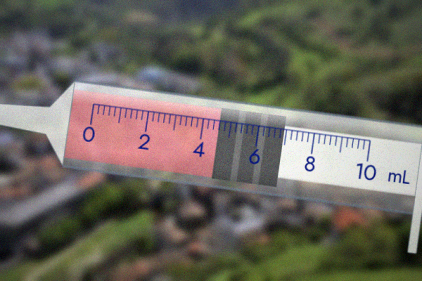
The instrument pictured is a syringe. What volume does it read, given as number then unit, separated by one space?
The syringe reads 4.6 mL
